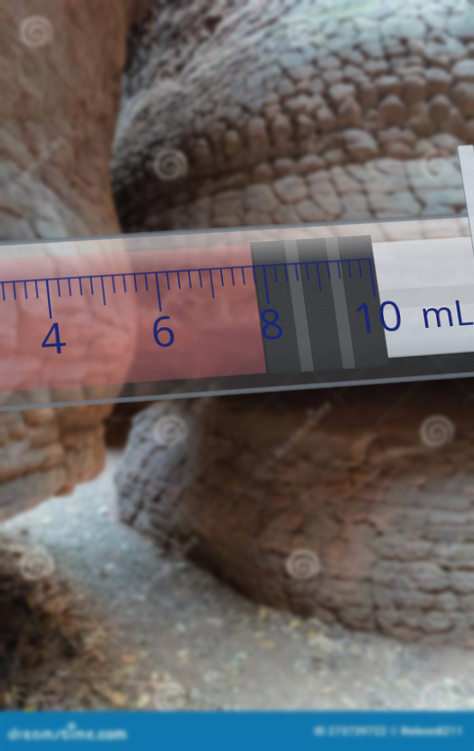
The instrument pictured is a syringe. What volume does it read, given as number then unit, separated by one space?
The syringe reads 7.8 mL
